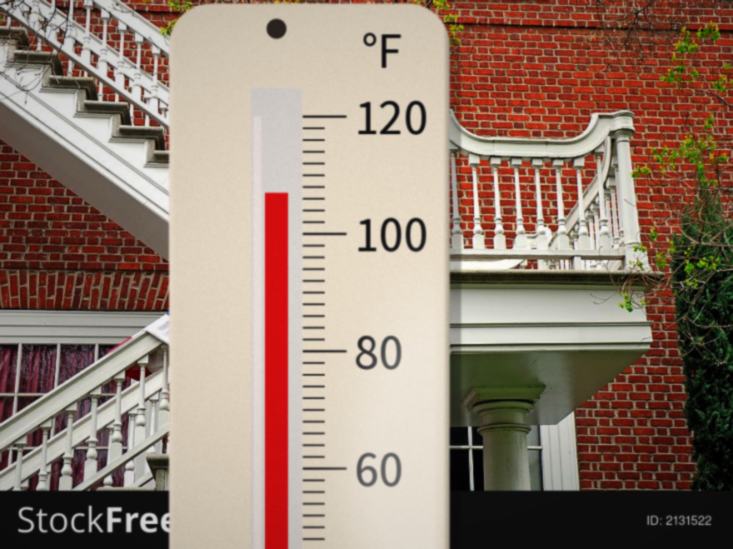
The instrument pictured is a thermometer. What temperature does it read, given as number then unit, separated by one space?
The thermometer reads 107 °F
